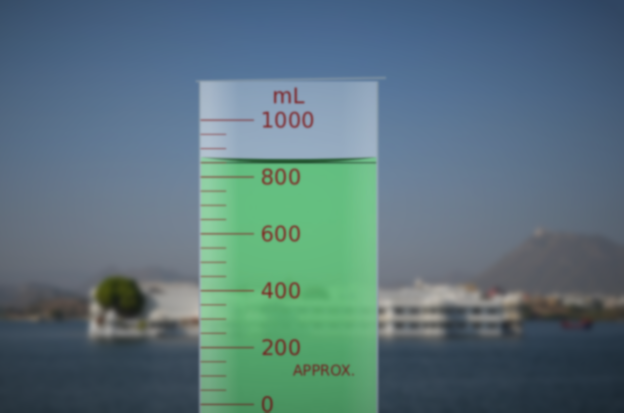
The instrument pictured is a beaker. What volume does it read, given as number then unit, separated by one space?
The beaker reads 850 mL
